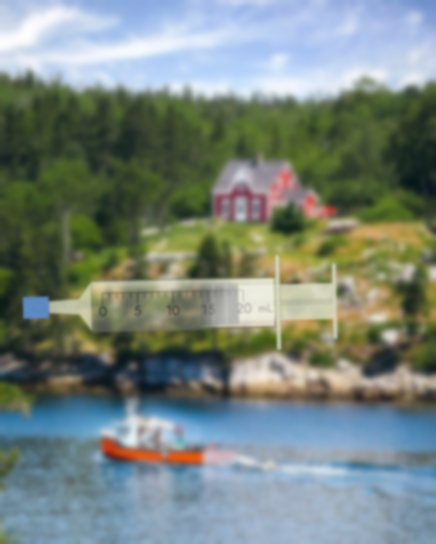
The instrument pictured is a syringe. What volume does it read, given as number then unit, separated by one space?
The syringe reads 14 mL
